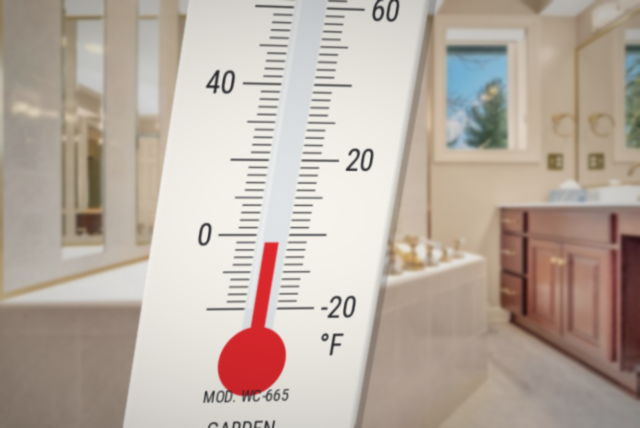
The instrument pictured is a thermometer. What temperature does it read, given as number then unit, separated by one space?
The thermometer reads -2 °F
